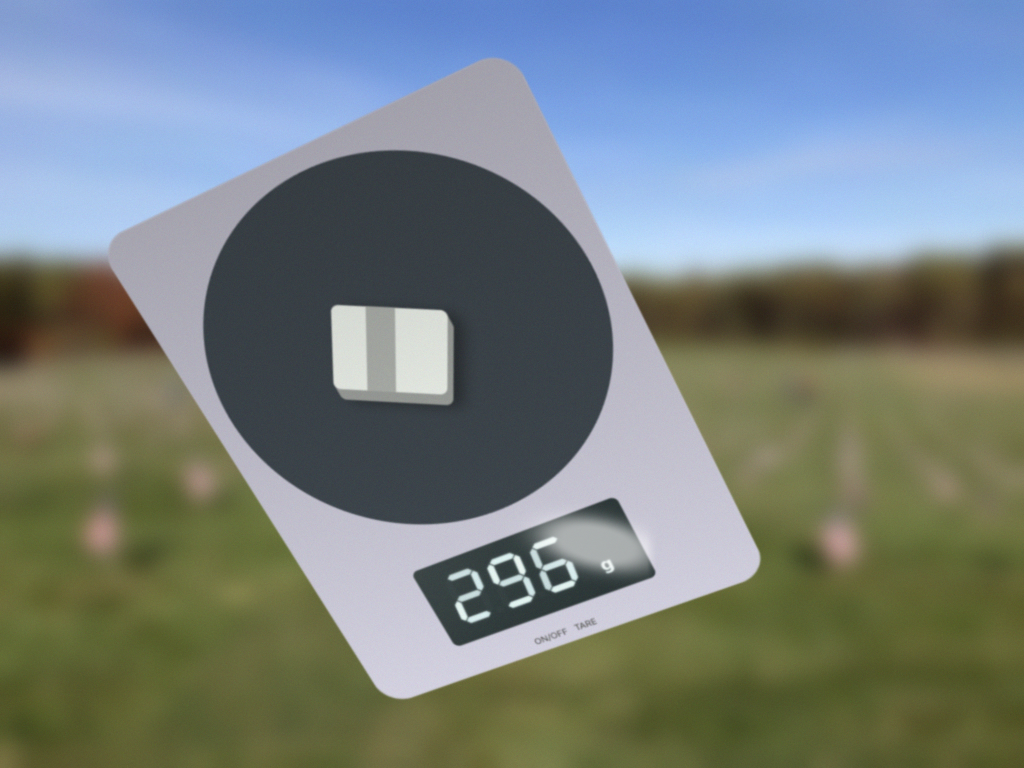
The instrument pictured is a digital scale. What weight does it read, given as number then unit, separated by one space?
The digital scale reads 296 g
